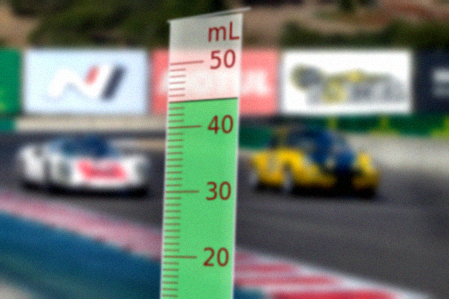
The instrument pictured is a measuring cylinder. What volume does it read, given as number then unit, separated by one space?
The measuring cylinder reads 44 mL
